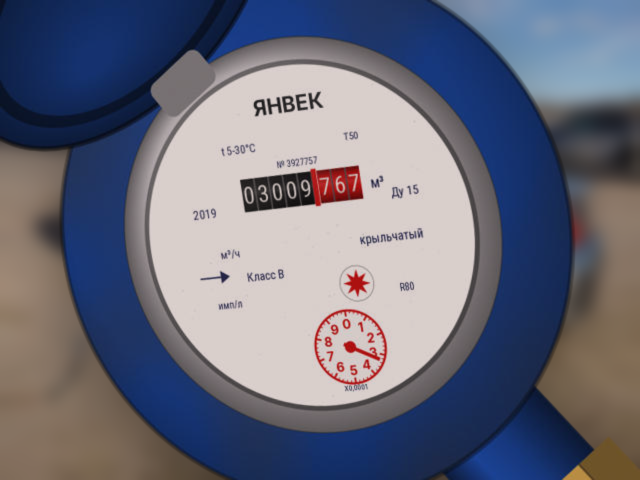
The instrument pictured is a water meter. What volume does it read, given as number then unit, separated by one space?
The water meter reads 3009.7673 m³
